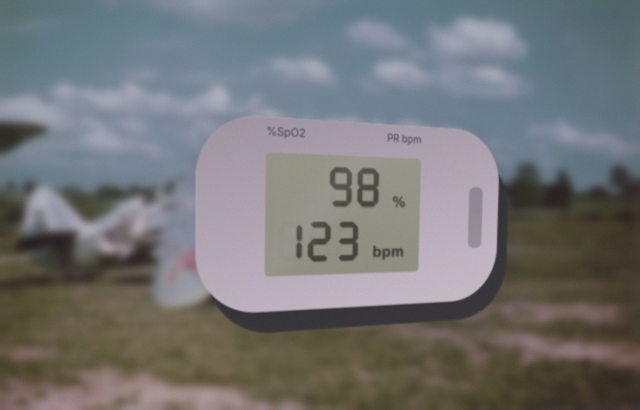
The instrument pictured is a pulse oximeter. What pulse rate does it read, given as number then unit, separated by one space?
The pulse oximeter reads 123 bpm
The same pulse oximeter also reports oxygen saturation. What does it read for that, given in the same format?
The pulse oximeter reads 98 %
